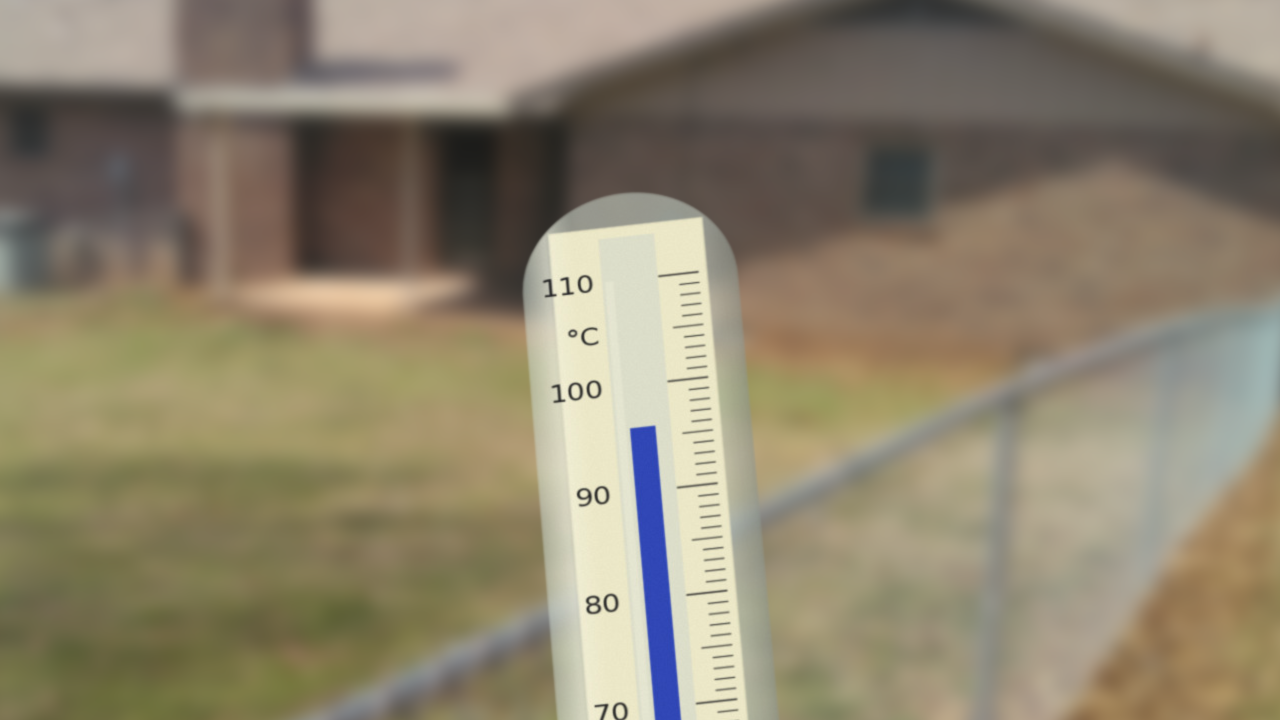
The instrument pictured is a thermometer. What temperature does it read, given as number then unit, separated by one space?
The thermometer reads 96 °C
